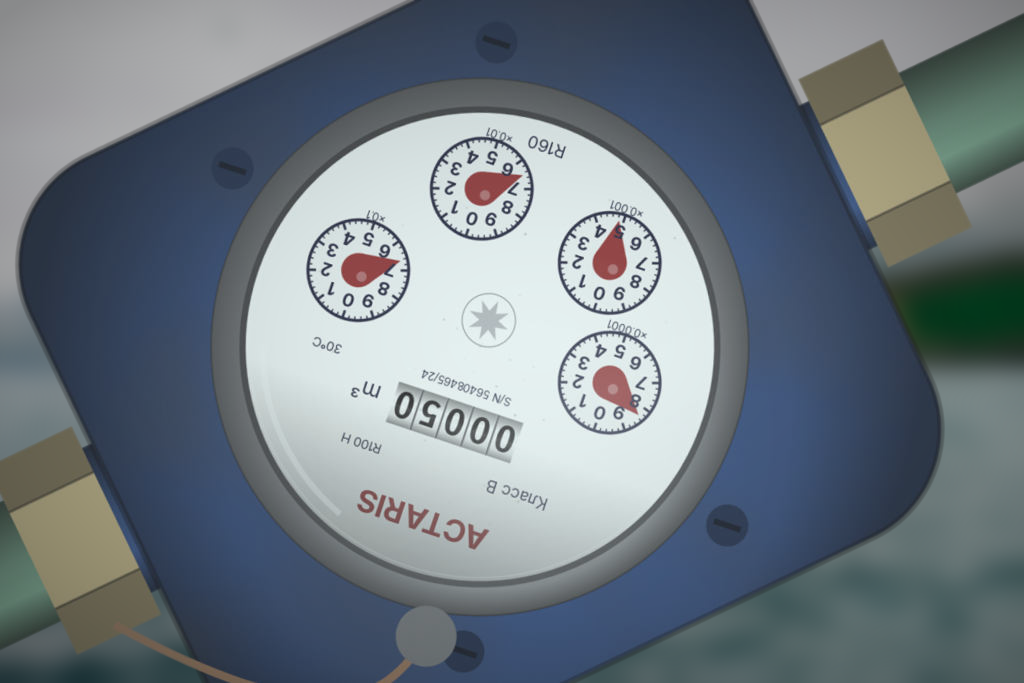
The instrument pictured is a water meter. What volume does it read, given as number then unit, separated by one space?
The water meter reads 50.6648 m³
